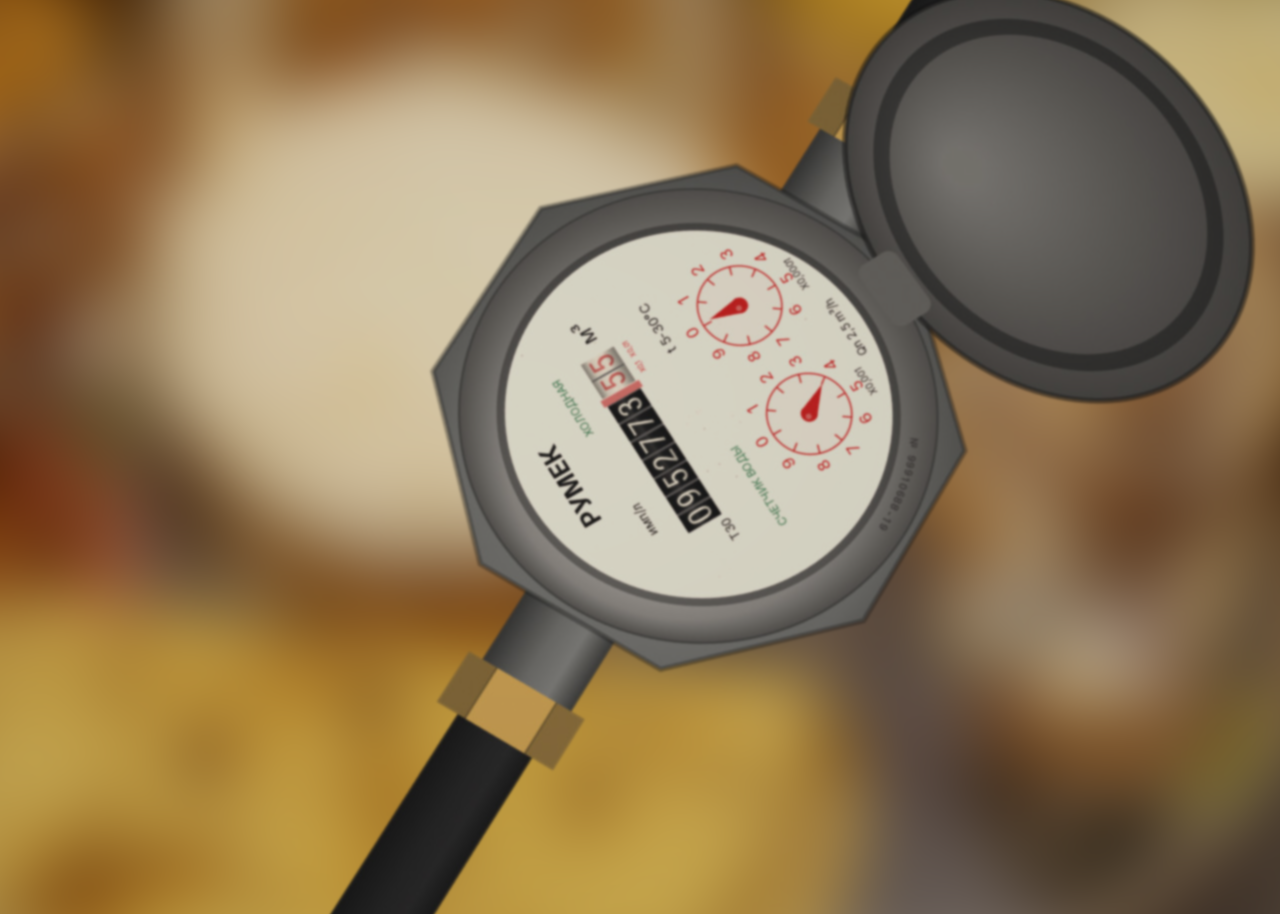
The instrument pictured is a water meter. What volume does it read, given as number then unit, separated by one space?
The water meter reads 952773.5540 m³
